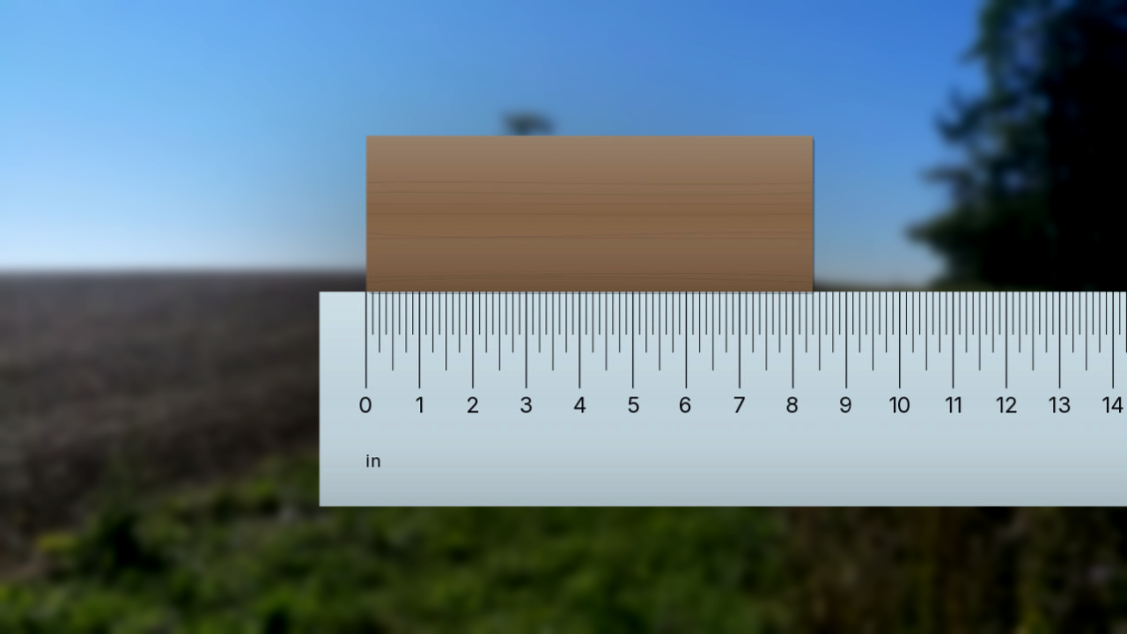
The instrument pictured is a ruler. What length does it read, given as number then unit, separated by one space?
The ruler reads 8.375 in
